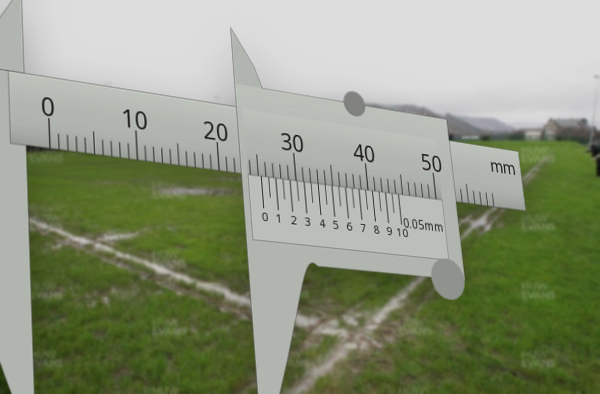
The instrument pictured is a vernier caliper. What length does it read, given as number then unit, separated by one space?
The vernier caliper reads 25.4 mm
